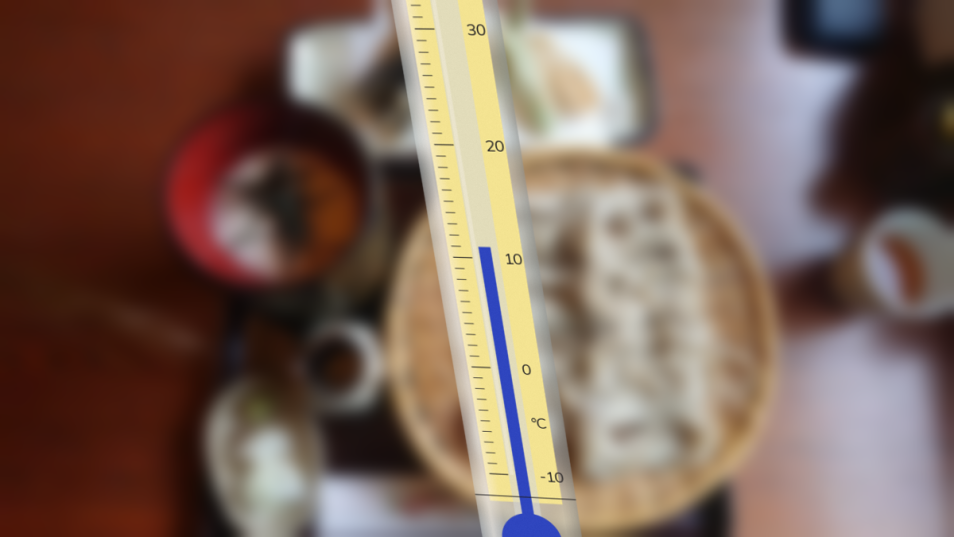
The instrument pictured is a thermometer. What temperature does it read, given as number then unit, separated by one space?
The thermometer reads 11 °C
